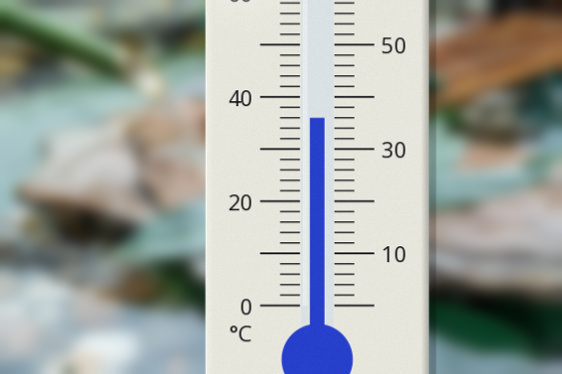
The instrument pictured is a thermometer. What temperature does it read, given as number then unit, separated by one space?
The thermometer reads 36 °C
